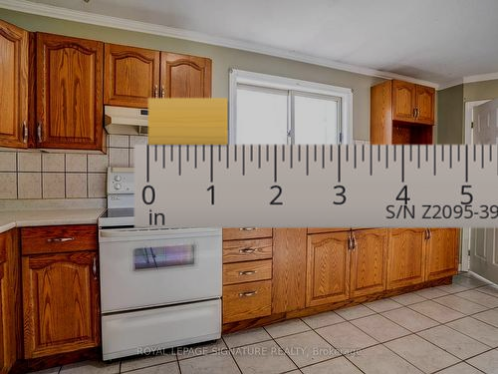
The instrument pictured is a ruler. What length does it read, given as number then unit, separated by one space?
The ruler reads 1.25 in
